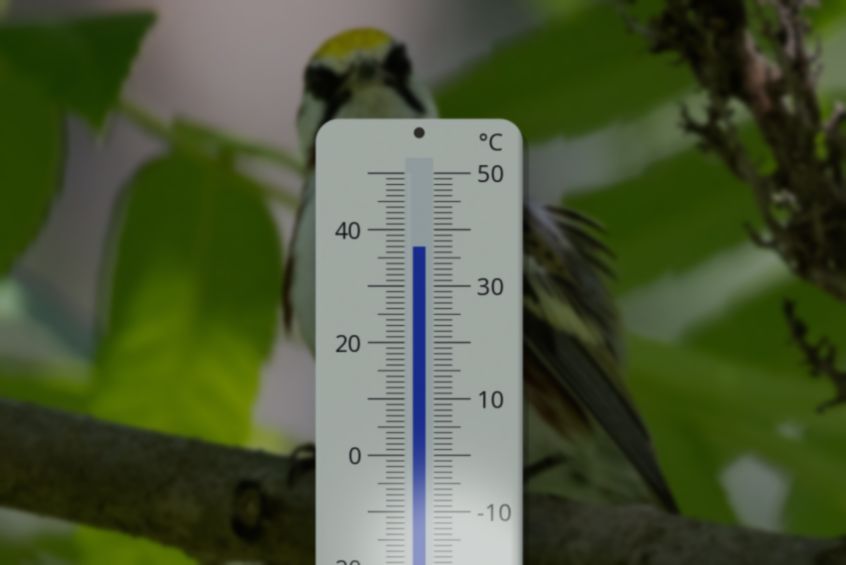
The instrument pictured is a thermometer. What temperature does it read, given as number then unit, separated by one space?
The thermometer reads 37 °C
